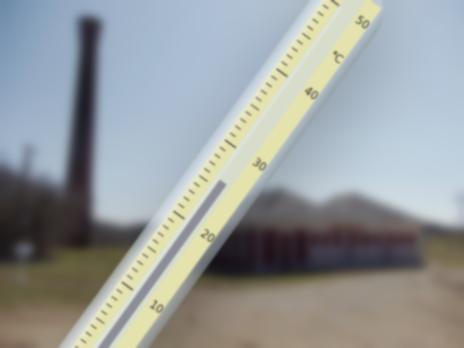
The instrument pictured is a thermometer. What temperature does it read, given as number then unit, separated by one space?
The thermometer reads 26 °C
